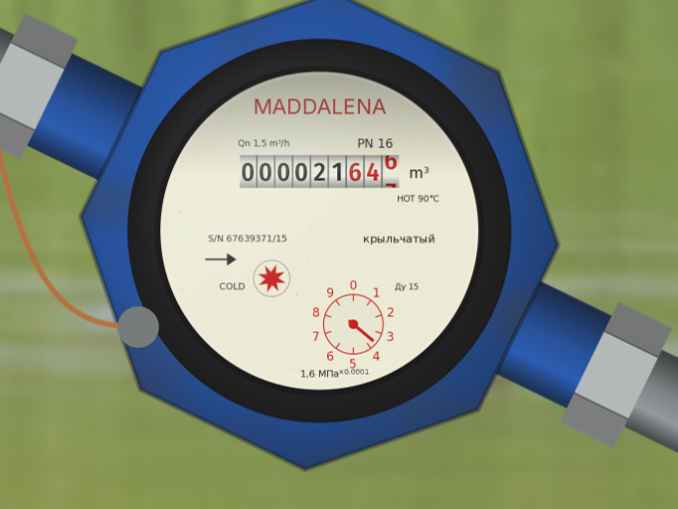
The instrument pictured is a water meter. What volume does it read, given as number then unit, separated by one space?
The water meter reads 21.6463 m³
